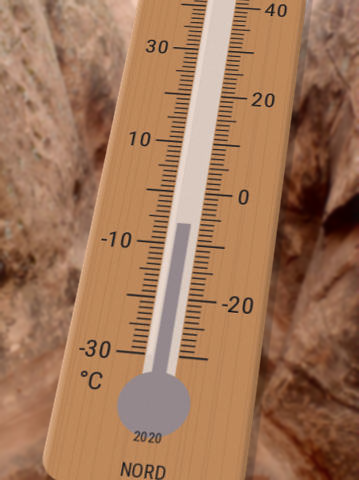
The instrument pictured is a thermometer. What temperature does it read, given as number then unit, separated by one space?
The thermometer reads -6 °C
